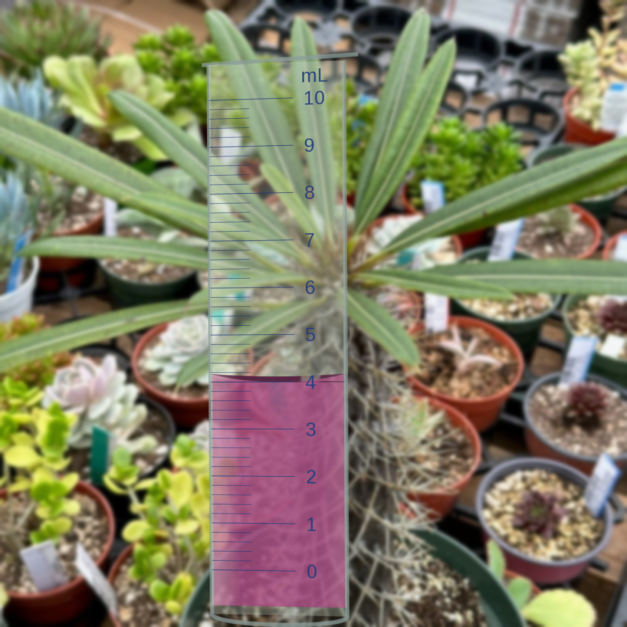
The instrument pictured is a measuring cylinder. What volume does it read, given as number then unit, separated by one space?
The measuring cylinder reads 4 mL
